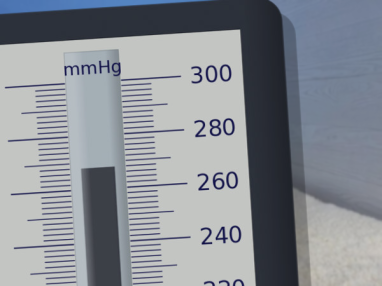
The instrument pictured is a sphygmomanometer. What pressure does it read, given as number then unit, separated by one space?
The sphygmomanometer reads 268 mmHg
